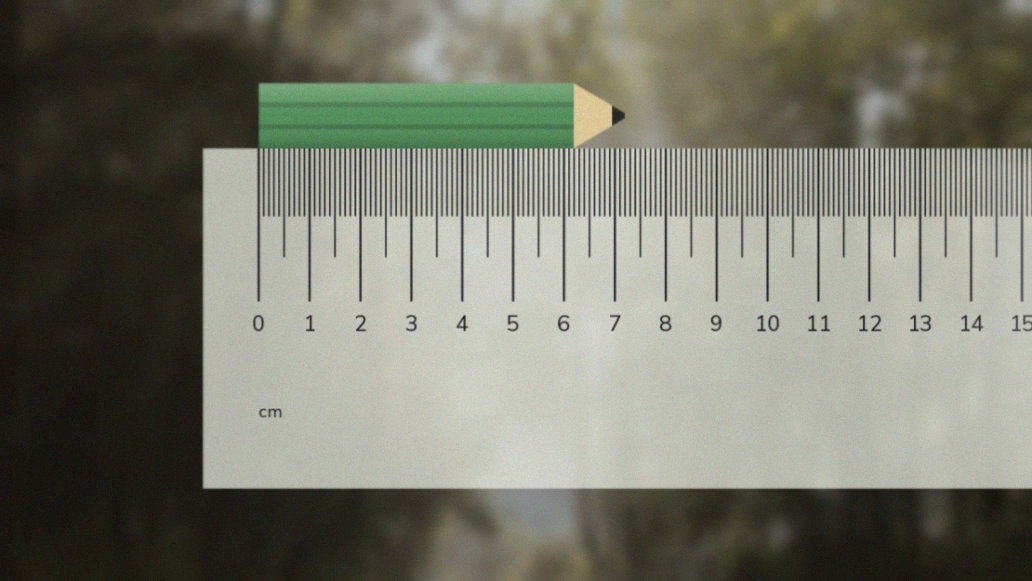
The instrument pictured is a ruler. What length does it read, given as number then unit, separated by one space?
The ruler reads 7.2 cm
